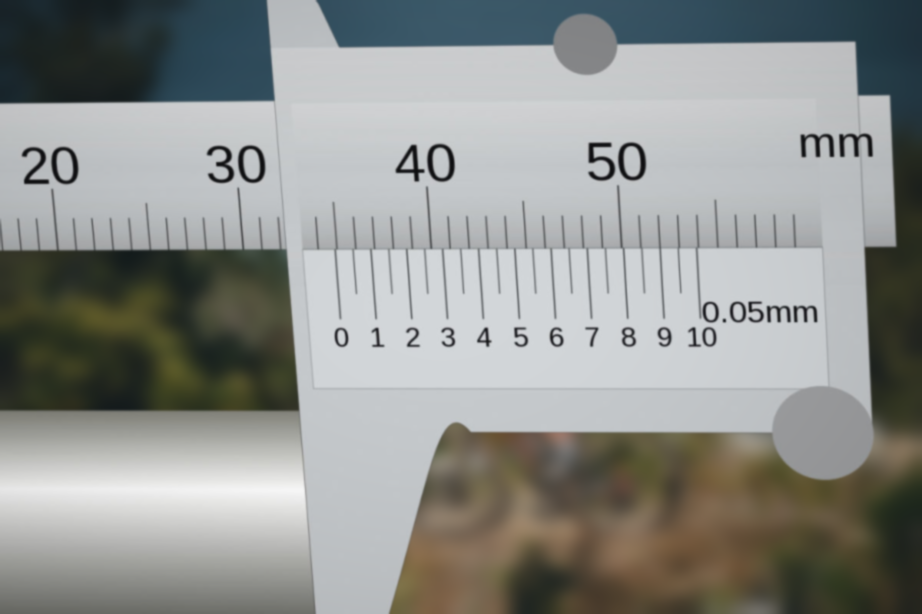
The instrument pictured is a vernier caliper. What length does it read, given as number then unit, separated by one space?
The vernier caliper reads 34.9 mm
